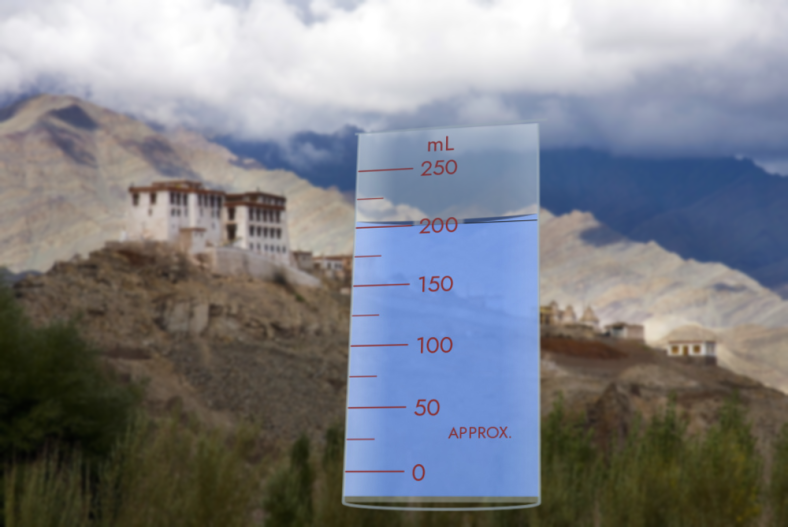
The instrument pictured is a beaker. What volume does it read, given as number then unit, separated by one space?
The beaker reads 200 mL
